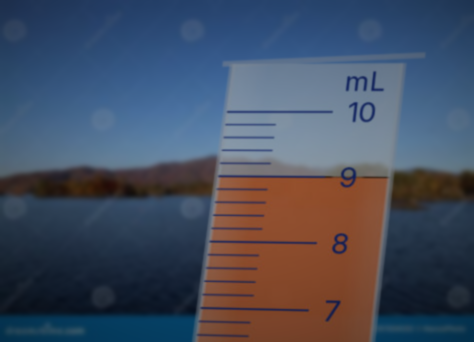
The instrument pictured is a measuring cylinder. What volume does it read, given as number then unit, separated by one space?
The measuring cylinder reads 9 mL
